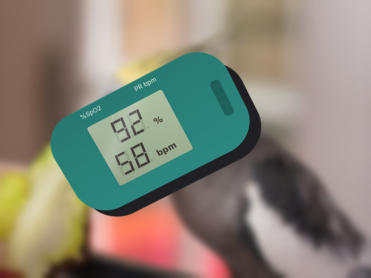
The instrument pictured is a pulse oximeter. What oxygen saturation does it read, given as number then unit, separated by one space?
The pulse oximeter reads 92 %
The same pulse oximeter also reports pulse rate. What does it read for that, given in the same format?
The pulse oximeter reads 58 bpm
